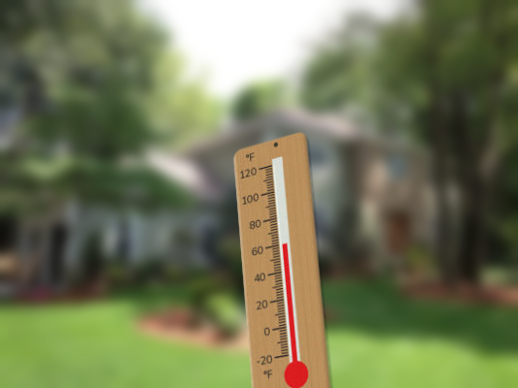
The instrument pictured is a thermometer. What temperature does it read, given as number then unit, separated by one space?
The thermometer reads 60 °F
